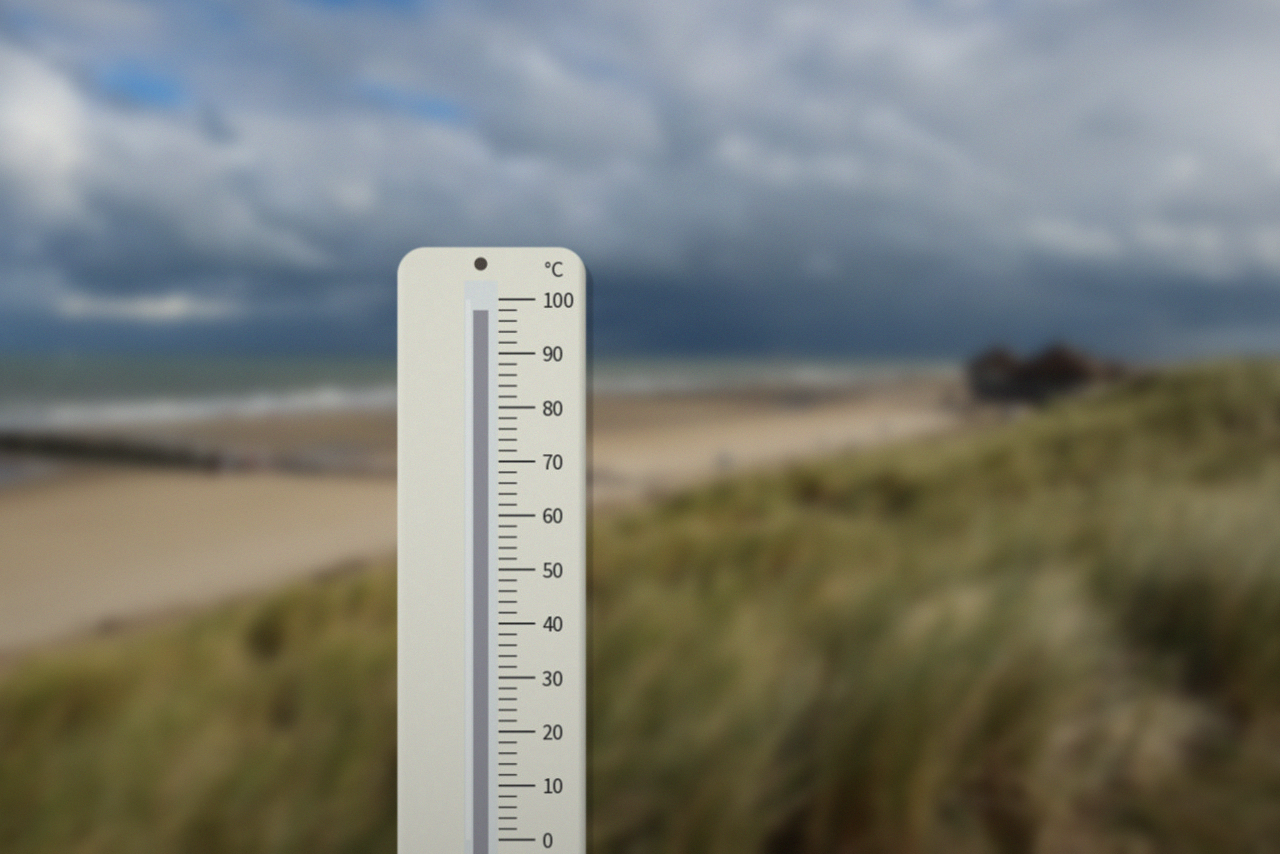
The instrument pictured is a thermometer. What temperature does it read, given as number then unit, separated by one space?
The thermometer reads 98 °C
